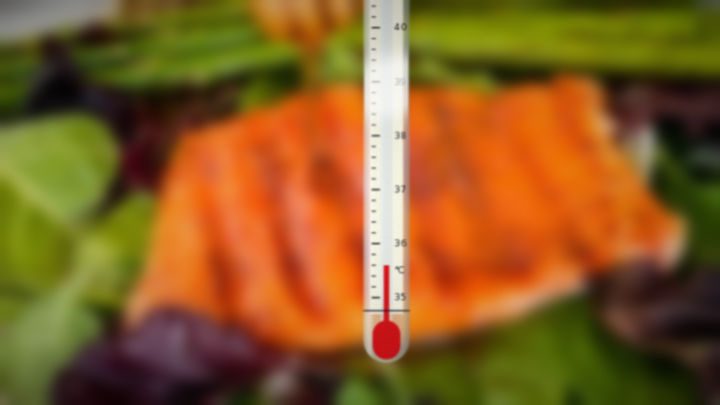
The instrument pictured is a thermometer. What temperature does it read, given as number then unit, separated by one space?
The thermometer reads 35.6 °C
